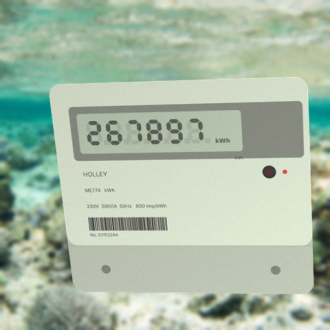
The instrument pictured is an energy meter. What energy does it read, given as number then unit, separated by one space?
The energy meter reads 267897 kWh
